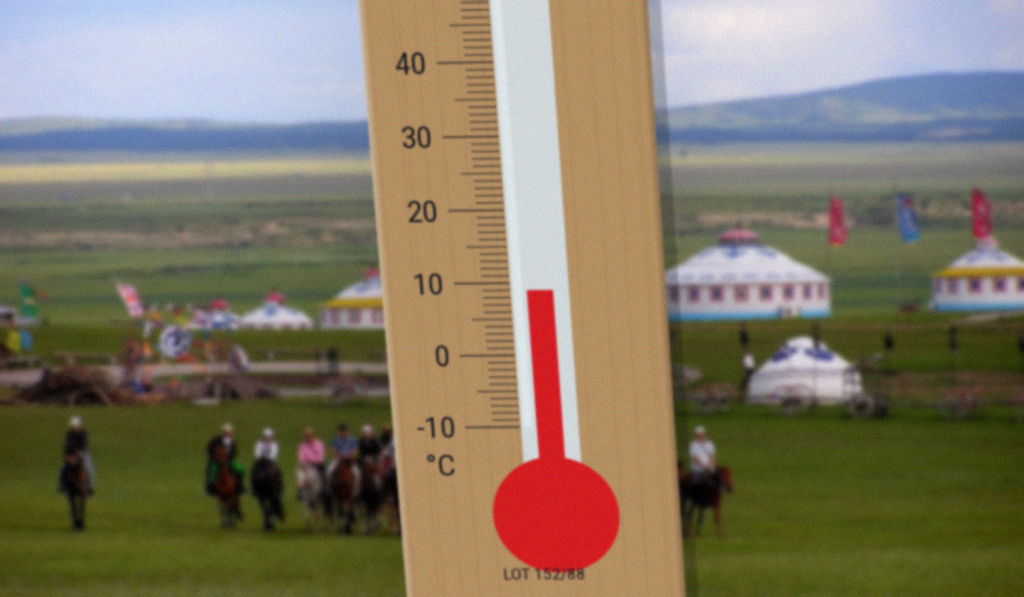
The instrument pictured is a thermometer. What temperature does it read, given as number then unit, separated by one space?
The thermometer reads 9 °C
